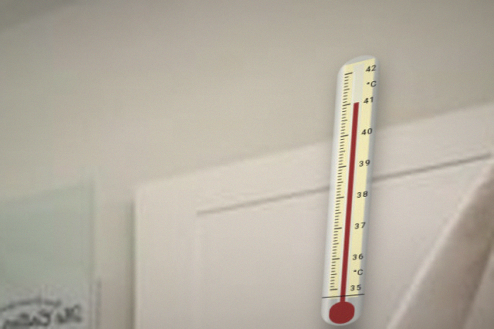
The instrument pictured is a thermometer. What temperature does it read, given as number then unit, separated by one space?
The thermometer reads 41 °C
